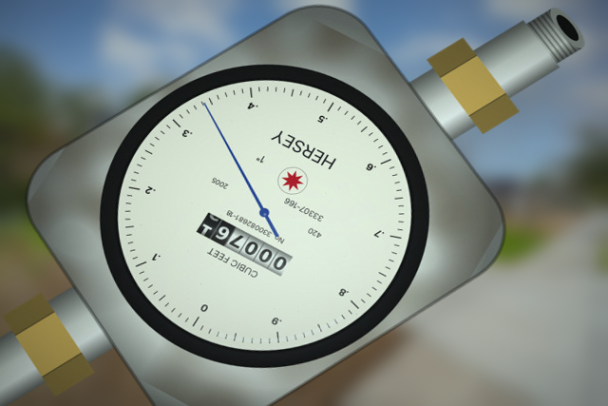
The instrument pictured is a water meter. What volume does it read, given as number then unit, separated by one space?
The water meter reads 761.34 ft³
